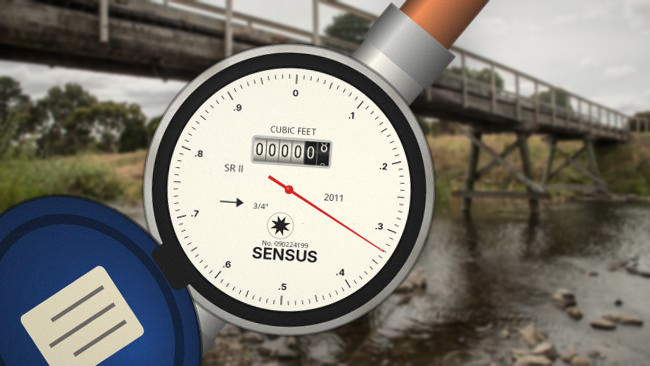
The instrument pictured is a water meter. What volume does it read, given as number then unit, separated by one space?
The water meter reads 8.33 ft³
